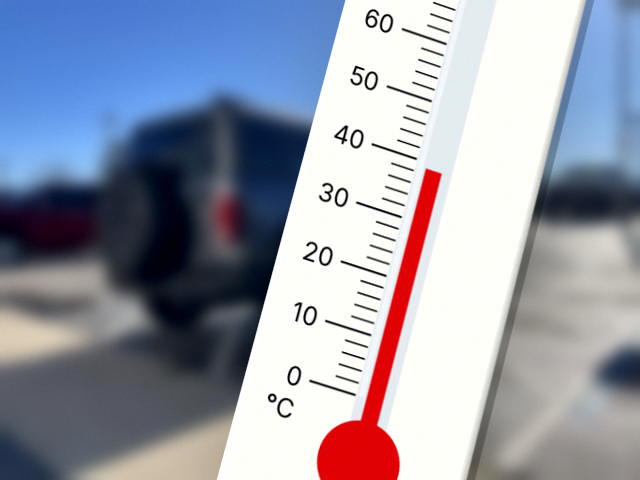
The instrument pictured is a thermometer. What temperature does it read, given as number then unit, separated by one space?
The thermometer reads 39 °C
